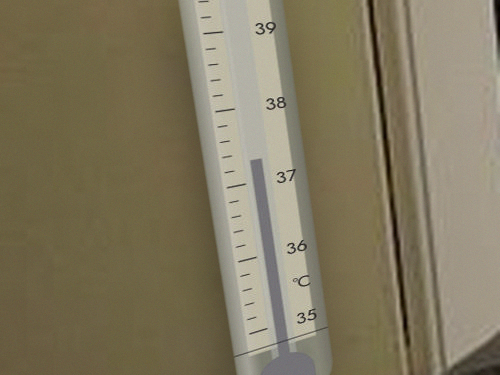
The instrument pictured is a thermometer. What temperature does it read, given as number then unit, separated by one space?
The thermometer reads 37.3 °C
